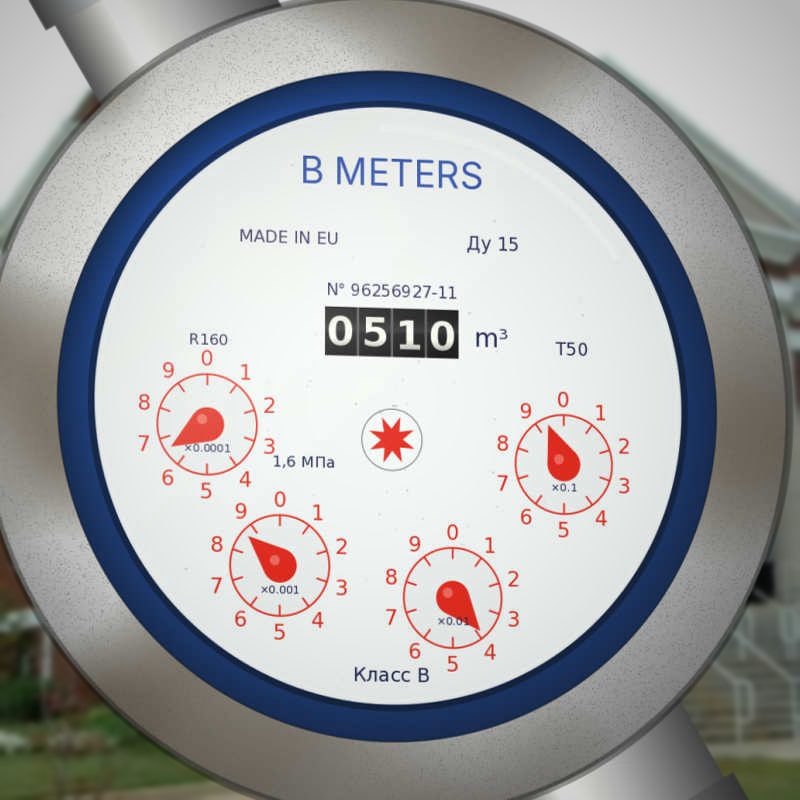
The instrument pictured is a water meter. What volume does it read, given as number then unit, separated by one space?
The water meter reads 509.9386 m³
